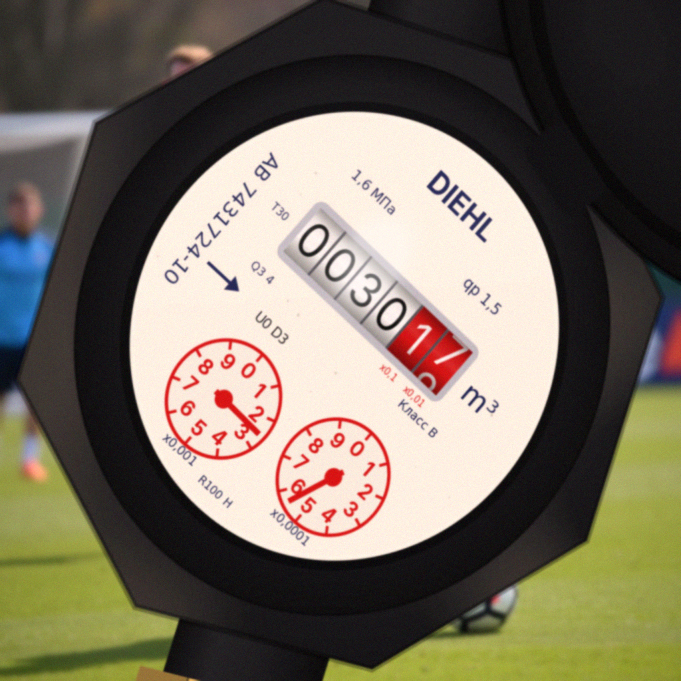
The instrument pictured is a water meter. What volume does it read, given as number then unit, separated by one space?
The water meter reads 30.1725 m³
